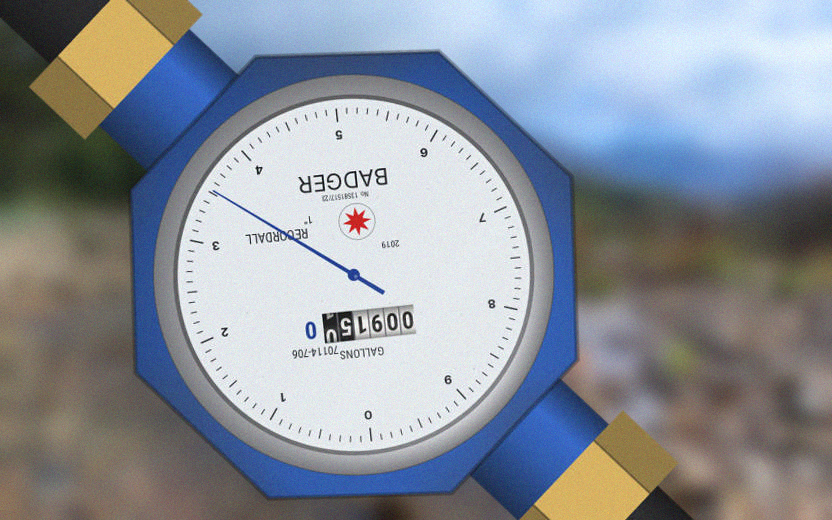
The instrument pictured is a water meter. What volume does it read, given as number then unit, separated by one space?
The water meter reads 91503.5 gal
